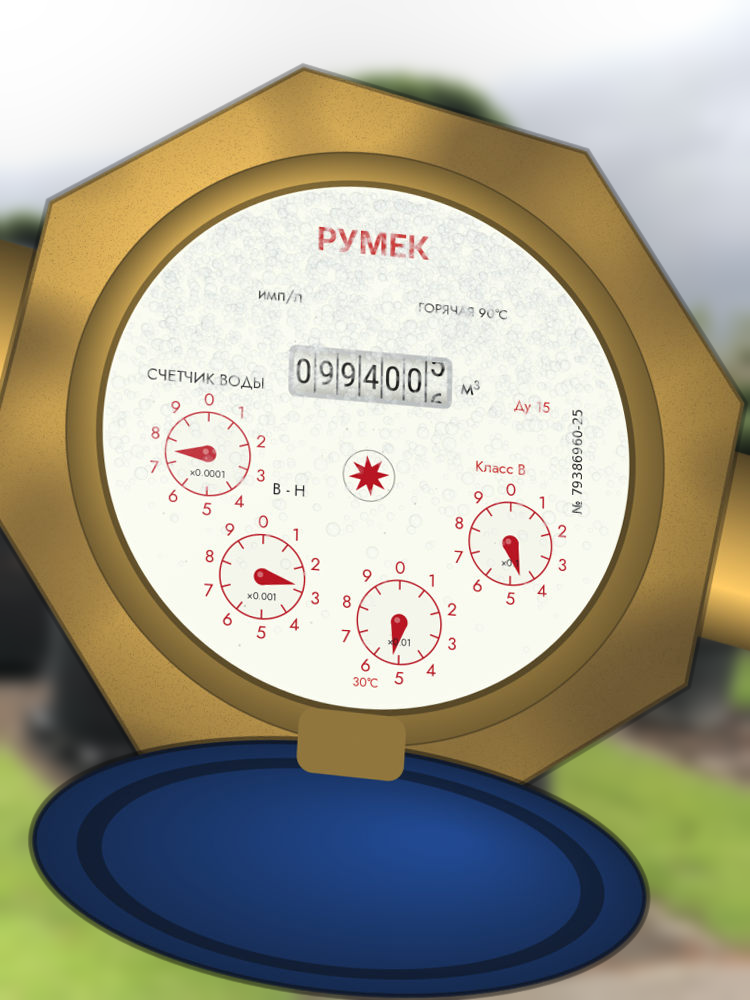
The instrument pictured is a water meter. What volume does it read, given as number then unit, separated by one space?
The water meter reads 994005.4527 m³
